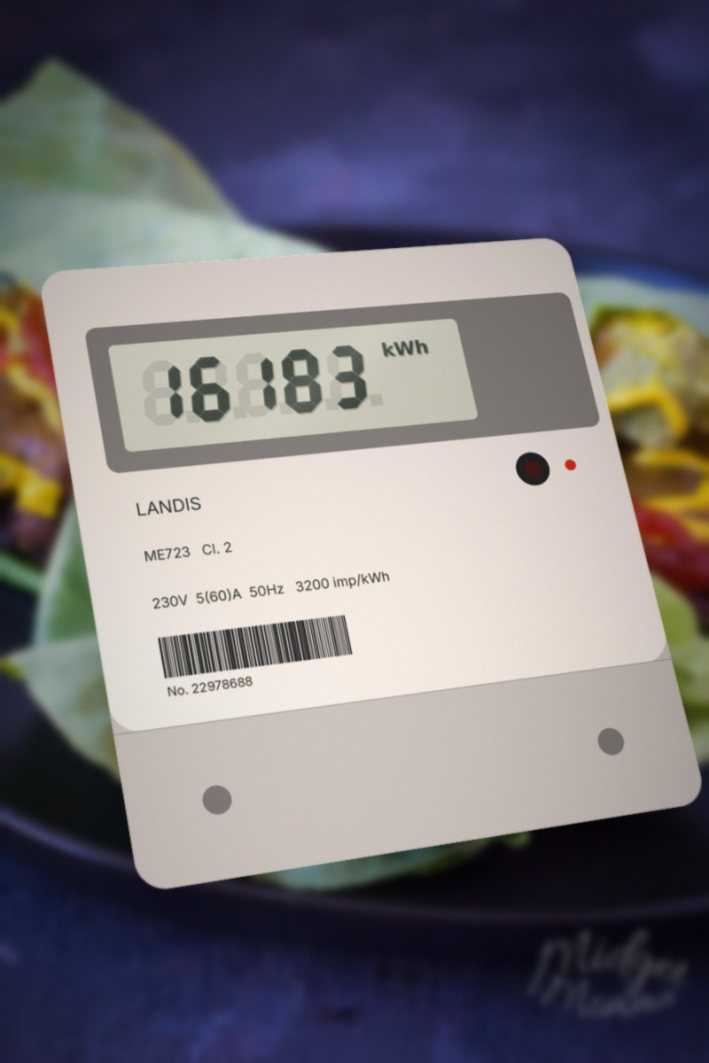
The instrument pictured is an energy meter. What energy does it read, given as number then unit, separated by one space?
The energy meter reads 16183 kWh
